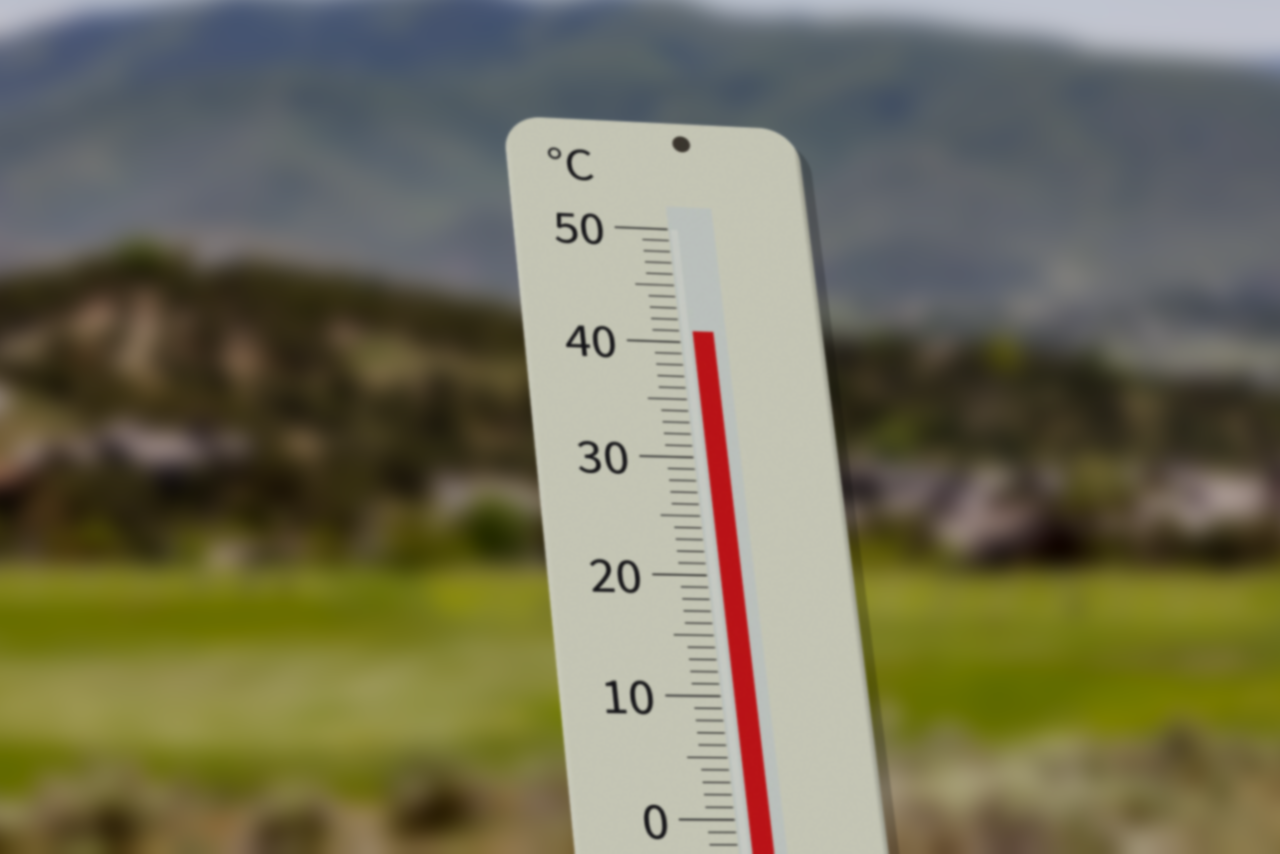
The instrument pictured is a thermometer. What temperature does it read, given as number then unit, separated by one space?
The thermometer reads 41 °C
